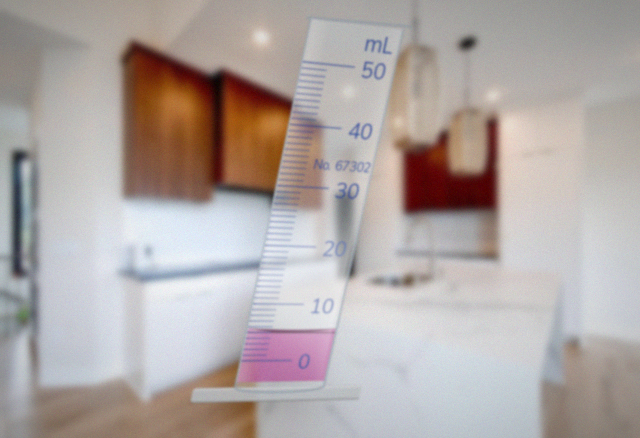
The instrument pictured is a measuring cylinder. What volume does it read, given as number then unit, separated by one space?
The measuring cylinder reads 5 mL
